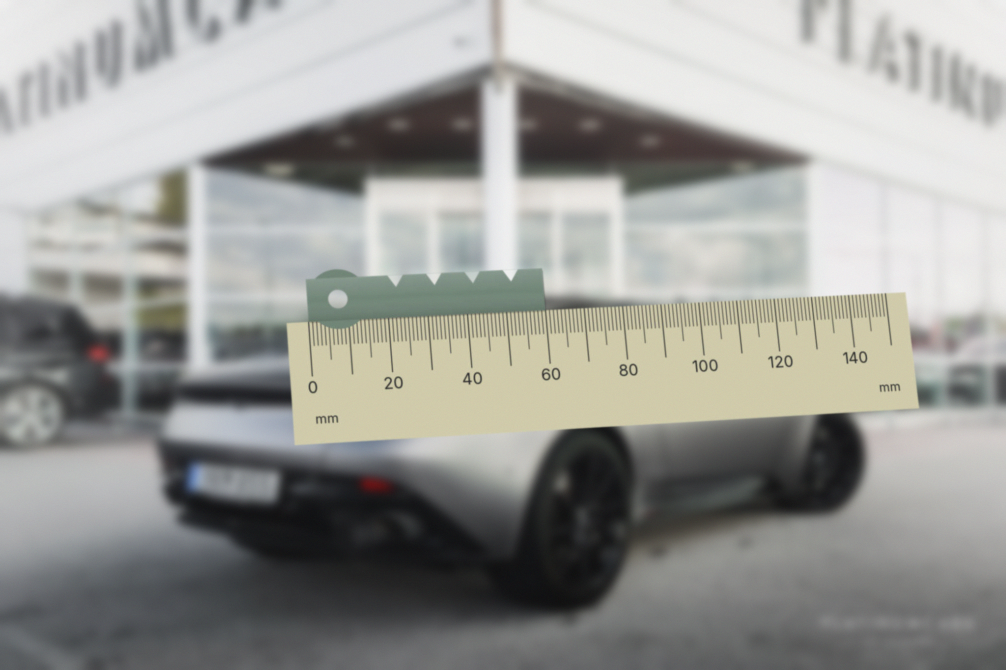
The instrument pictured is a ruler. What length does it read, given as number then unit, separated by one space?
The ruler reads 60 mm
